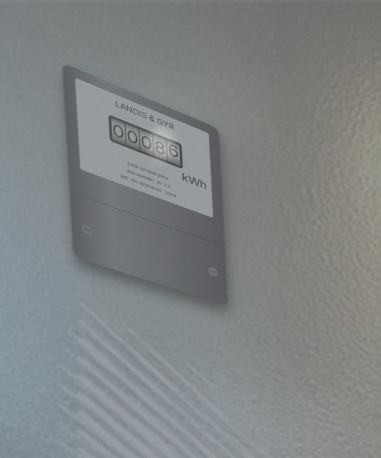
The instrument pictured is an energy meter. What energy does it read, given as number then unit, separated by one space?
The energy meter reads 86 kWh
